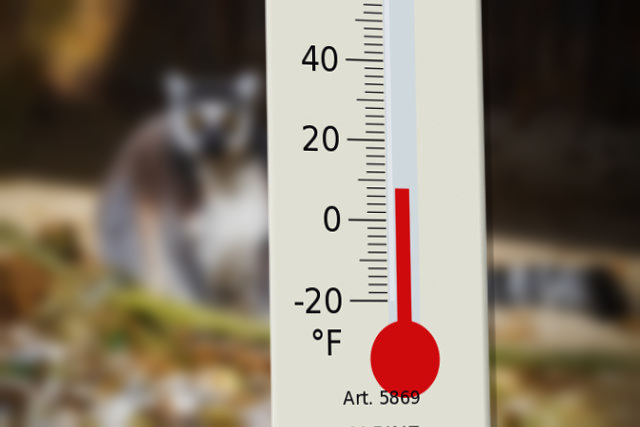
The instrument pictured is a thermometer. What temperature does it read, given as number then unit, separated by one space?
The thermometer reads 8 °F
